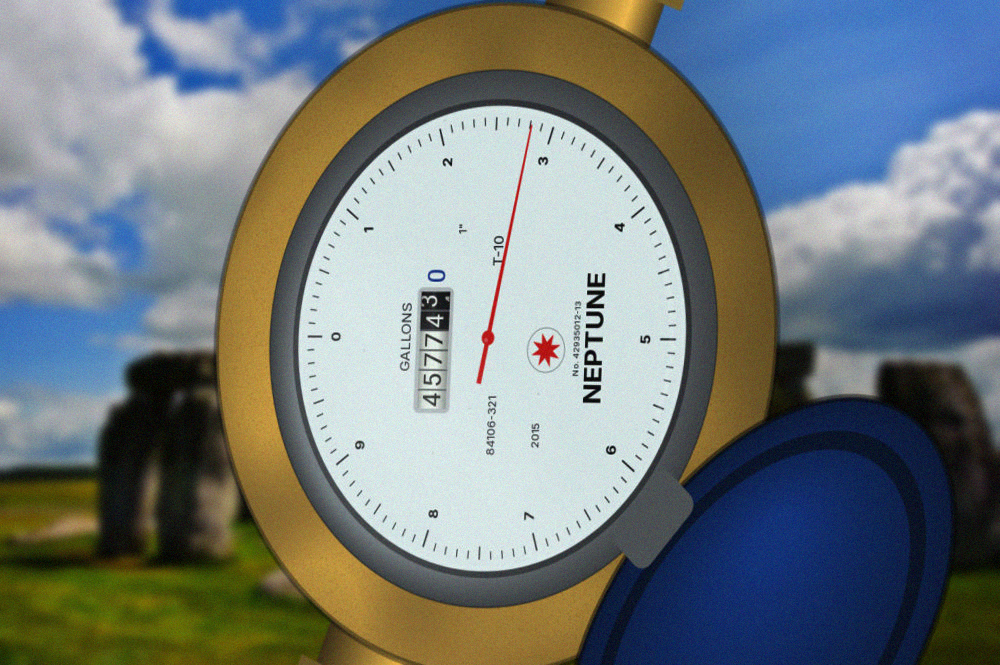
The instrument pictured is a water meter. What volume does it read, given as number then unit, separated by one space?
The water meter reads 4577432.8 gal
